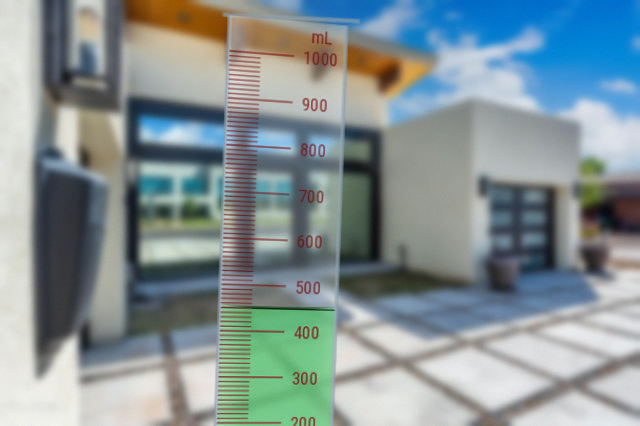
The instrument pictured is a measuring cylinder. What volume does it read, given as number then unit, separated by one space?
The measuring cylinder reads 450 mL
